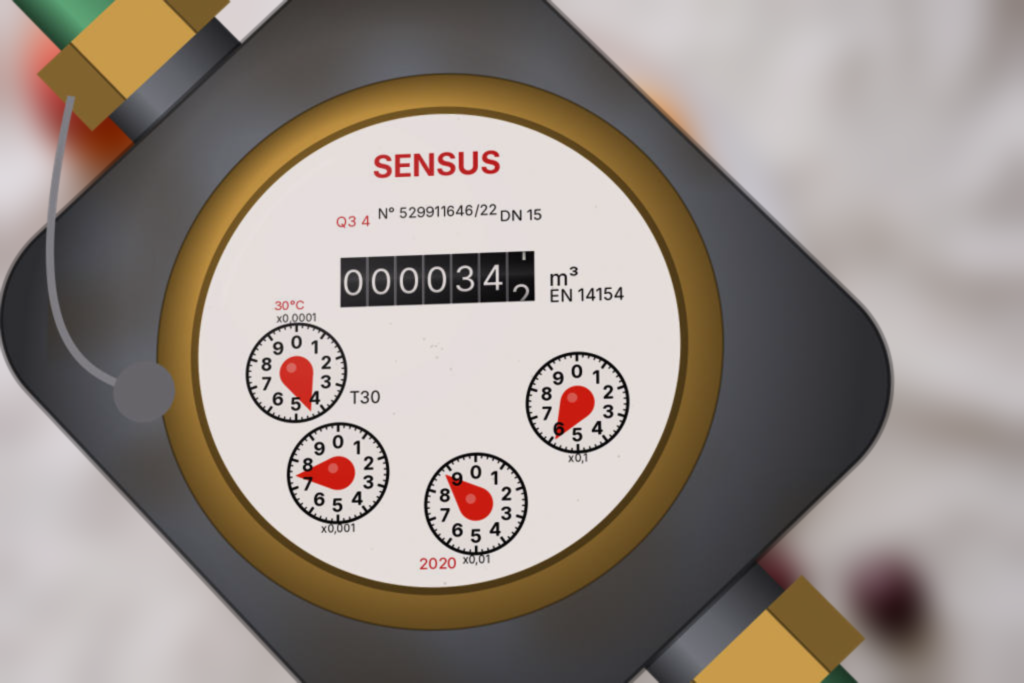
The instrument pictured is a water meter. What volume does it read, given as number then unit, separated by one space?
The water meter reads 341.5874 m³
